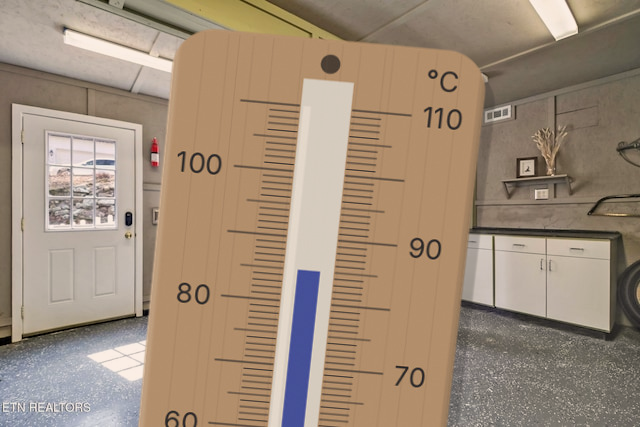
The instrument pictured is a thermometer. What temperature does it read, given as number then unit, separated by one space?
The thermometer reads 85 °C
